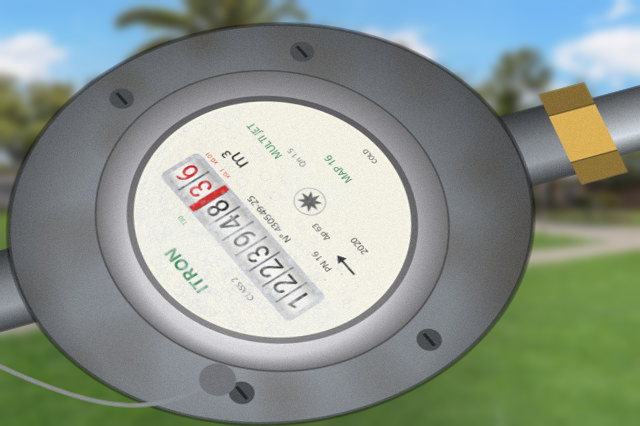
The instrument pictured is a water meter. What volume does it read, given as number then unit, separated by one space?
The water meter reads 1223948.36 m³
